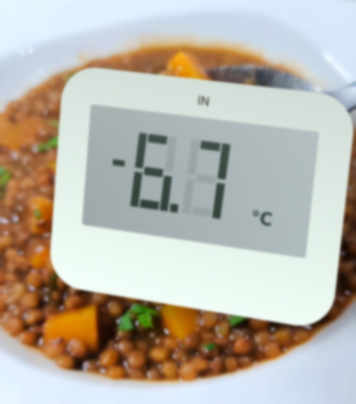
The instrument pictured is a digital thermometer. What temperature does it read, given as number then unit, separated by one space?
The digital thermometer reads -6.7 °C
